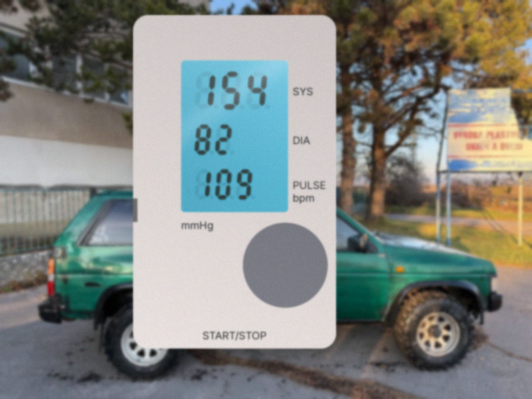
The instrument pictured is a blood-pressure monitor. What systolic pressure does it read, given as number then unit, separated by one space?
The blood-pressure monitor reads 154 mmHg
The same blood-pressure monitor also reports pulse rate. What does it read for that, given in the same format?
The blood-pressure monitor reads 109 bpm
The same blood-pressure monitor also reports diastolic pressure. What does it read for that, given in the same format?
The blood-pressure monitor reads 82 mmHg
